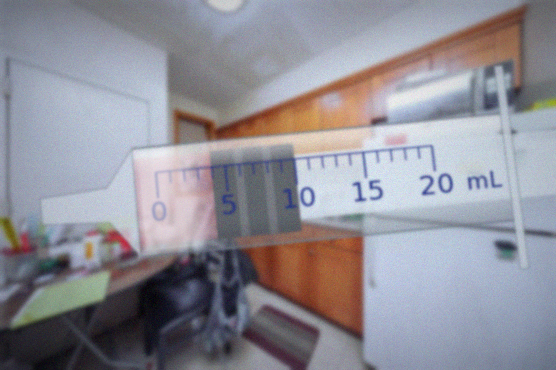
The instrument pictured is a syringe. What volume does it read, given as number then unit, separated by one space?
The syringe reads 4 mL
